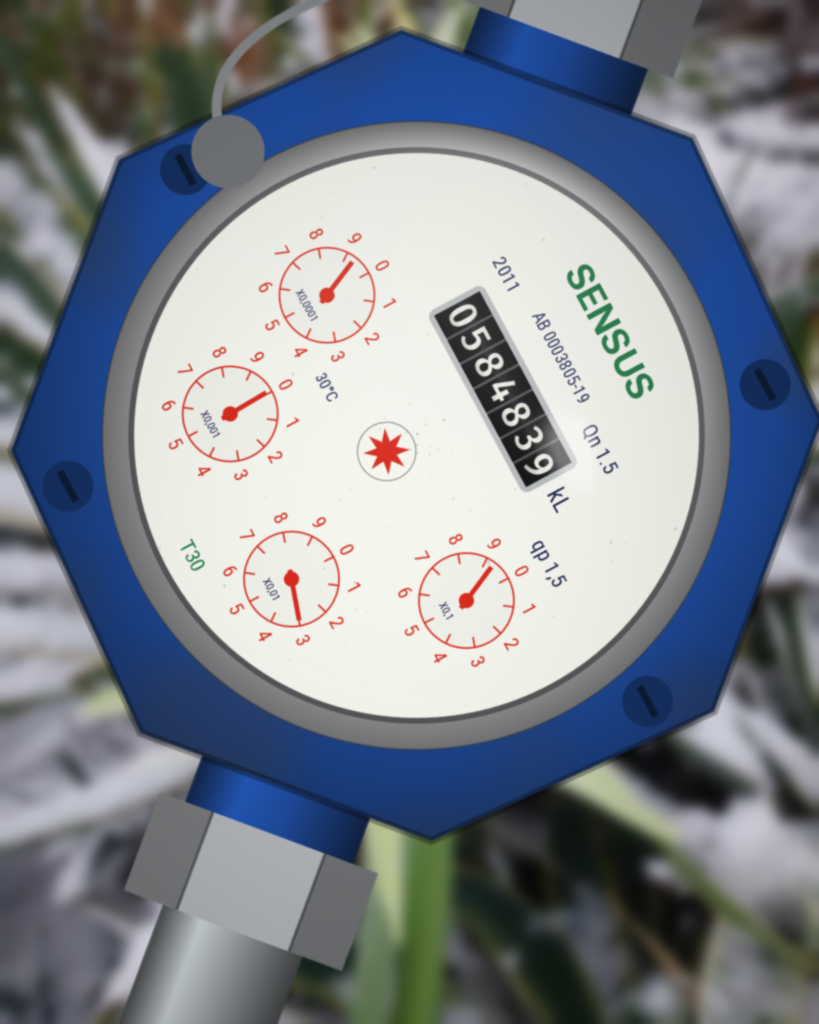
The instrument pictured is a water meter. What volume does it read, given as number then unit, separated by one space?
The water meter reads 584838.9299 kL
